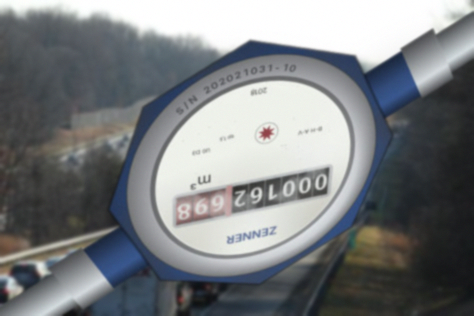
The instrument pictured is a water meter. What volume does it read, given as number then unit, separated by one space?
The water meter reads 162.698 m³
